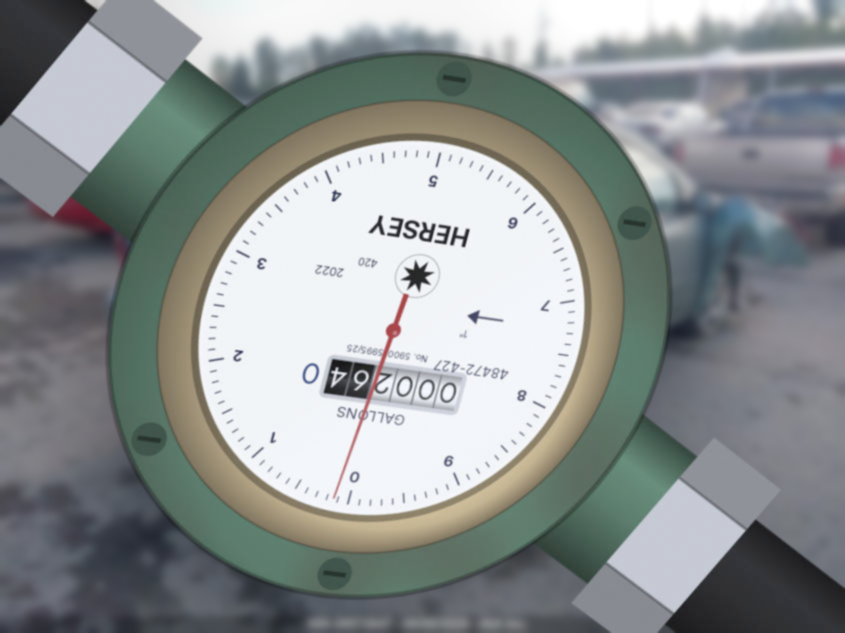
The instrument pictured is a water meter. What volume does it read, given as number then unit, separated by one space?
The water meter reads 2640.1 gal
